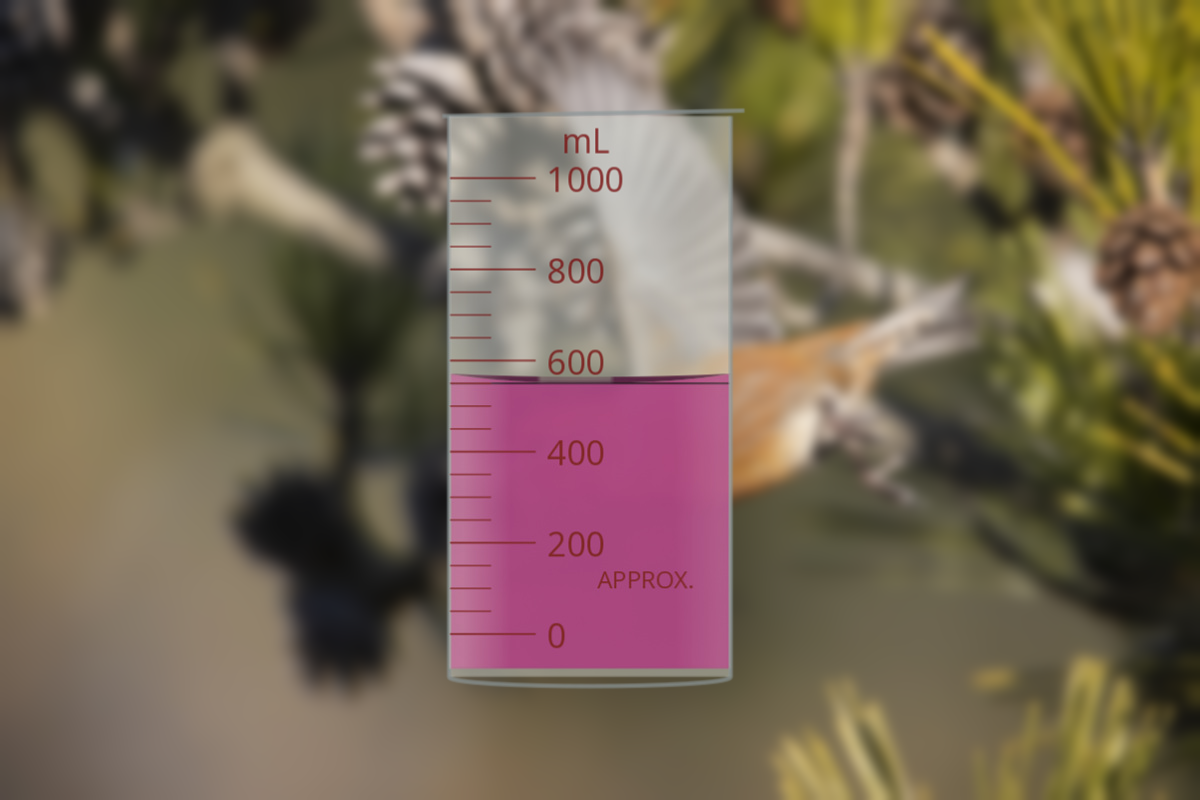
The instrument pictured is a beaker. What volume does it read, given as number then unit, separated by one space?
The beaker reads 550 mL
